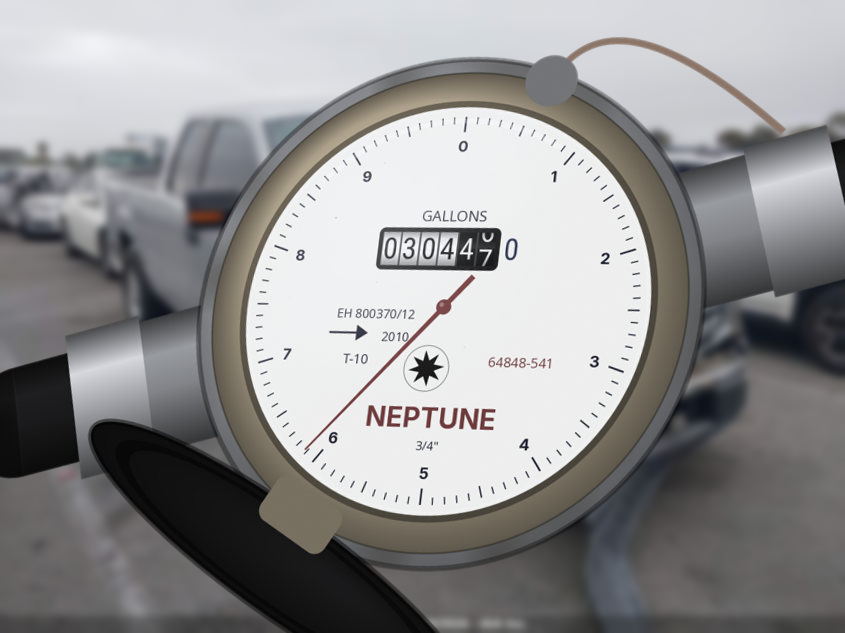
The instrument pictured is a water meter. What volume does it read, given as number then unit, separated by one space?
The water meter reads 304466.1 gal
